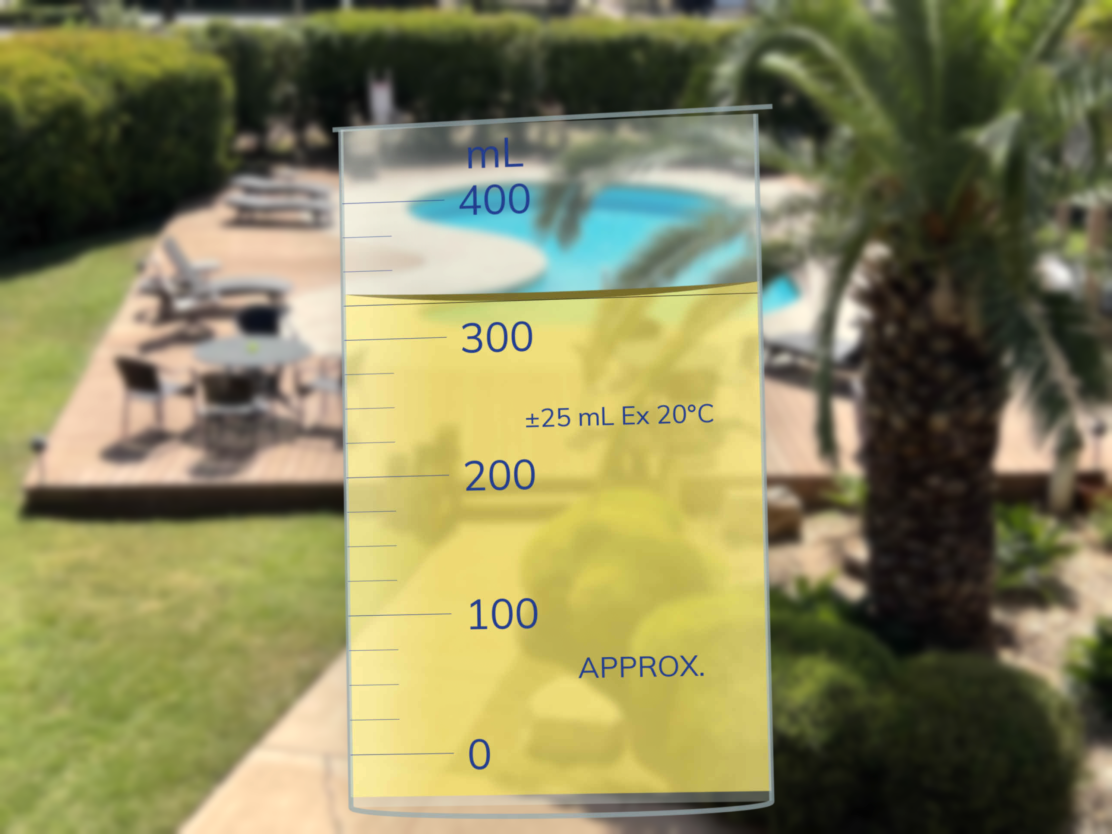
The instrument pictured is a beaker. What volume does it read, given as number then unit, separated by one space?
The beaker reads 325 mL
